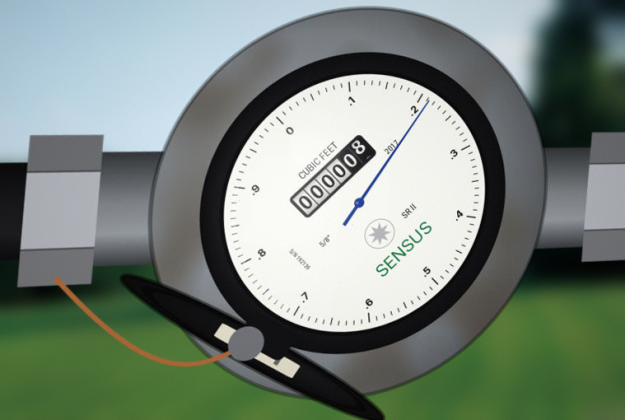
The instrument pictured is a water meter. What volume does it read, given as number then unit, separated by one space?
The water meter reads 8.21 ft³
